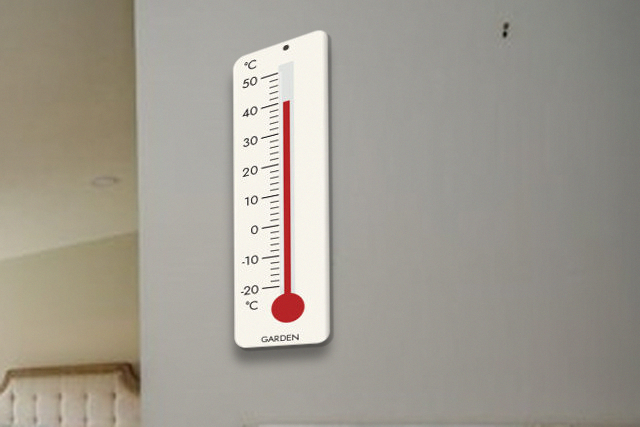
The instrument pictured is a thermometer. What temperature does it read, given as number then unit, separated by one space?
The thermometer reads 40 °C
